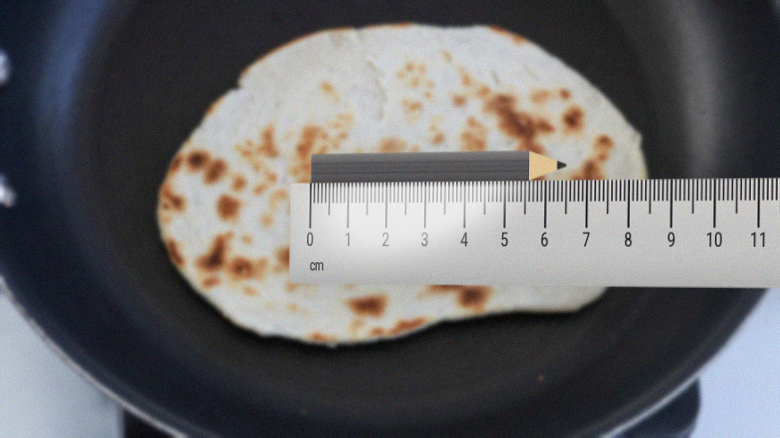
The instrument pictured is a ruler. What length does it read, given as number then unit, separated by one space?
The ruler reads 6.5 cm
